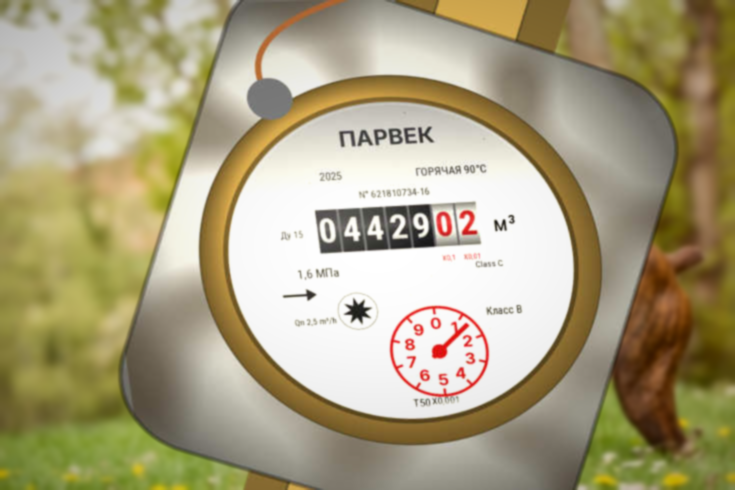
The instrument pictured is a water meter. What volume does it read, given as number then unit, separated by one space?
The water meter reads 4429.021 m³
